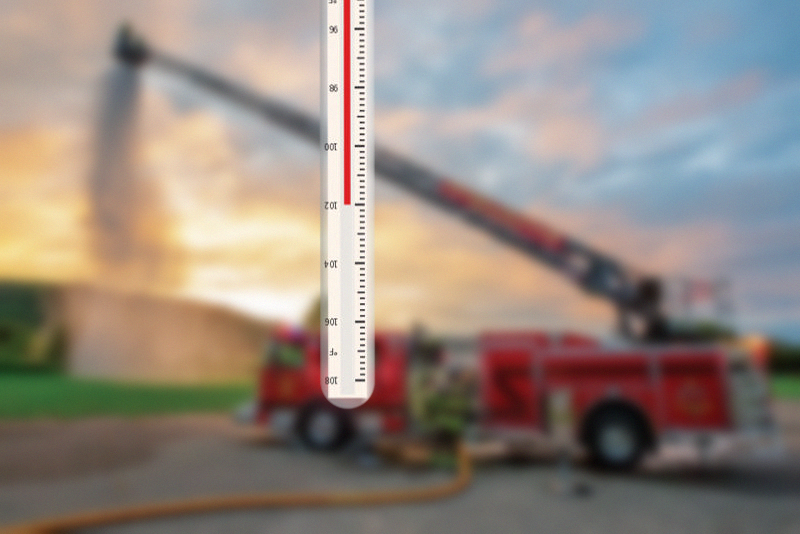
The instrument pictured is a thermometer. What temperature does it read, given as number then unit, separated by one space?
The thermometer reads 102 °F
